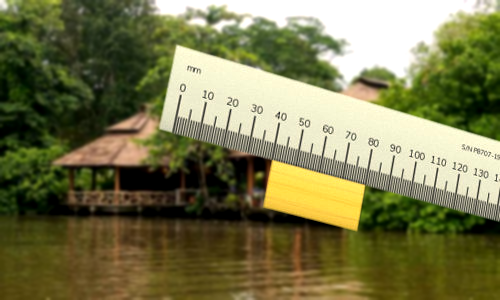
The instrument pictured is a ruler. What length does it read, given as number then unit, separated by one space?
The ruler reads 40 mm
